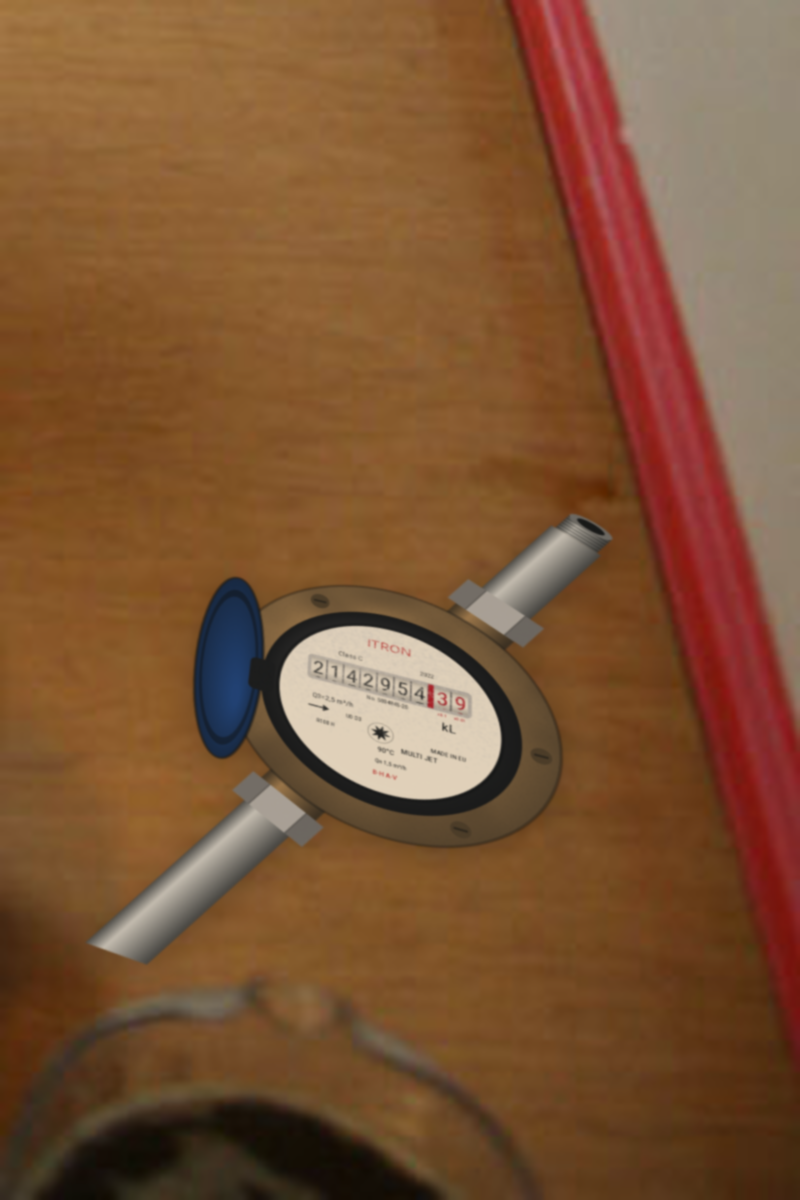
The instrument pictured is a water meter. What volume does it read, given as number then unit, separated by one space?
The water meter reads 2142954.39 kL
